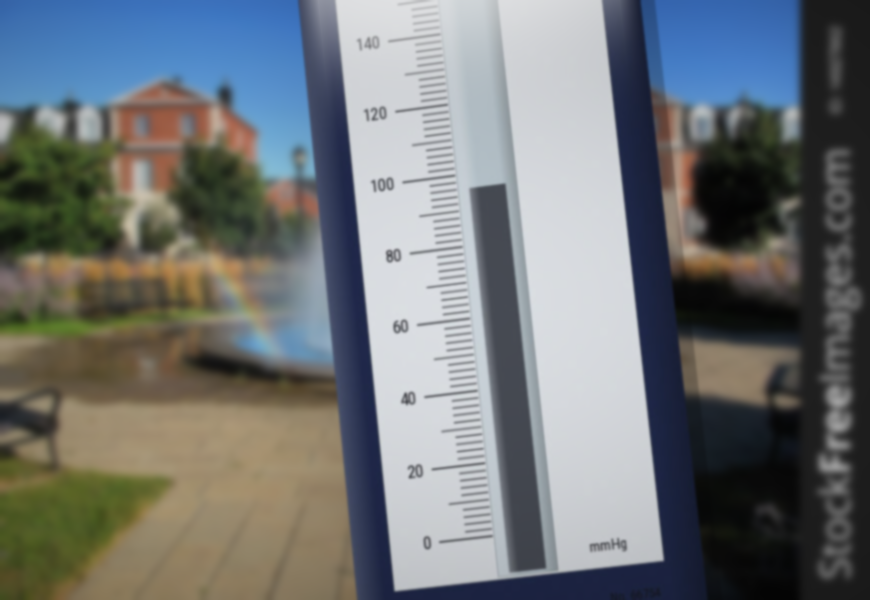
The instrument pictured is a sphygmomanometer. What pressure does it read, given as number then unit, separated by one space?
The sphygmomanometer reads 96 mmHg
